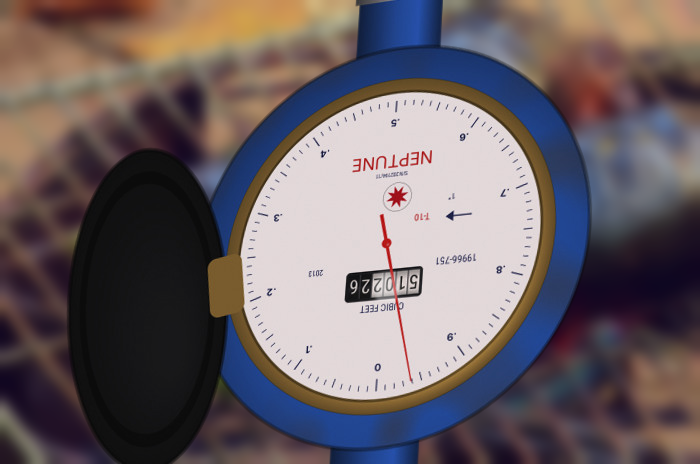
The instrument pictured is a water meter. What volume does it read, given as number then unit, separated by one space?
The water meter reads 510225.96 ft³
